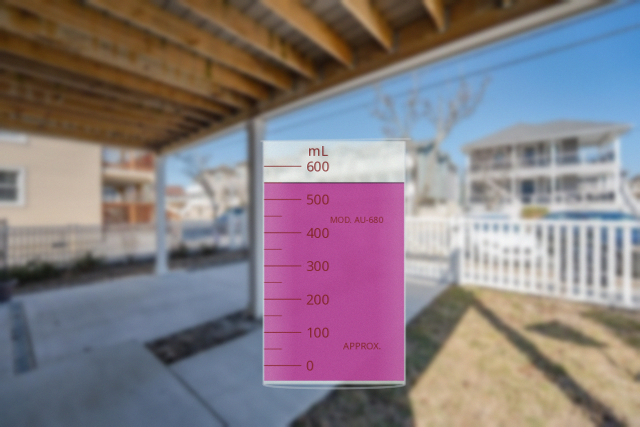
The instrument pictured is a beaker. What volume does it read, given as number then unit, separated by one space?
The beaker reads 550 mL
